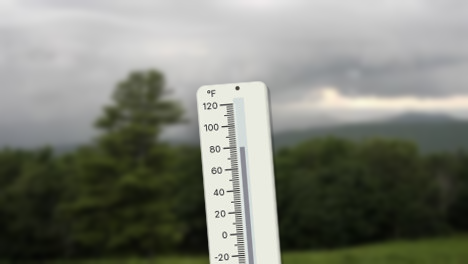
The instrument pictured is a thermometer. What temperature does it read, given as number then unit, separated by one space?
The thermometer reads 80 °F
